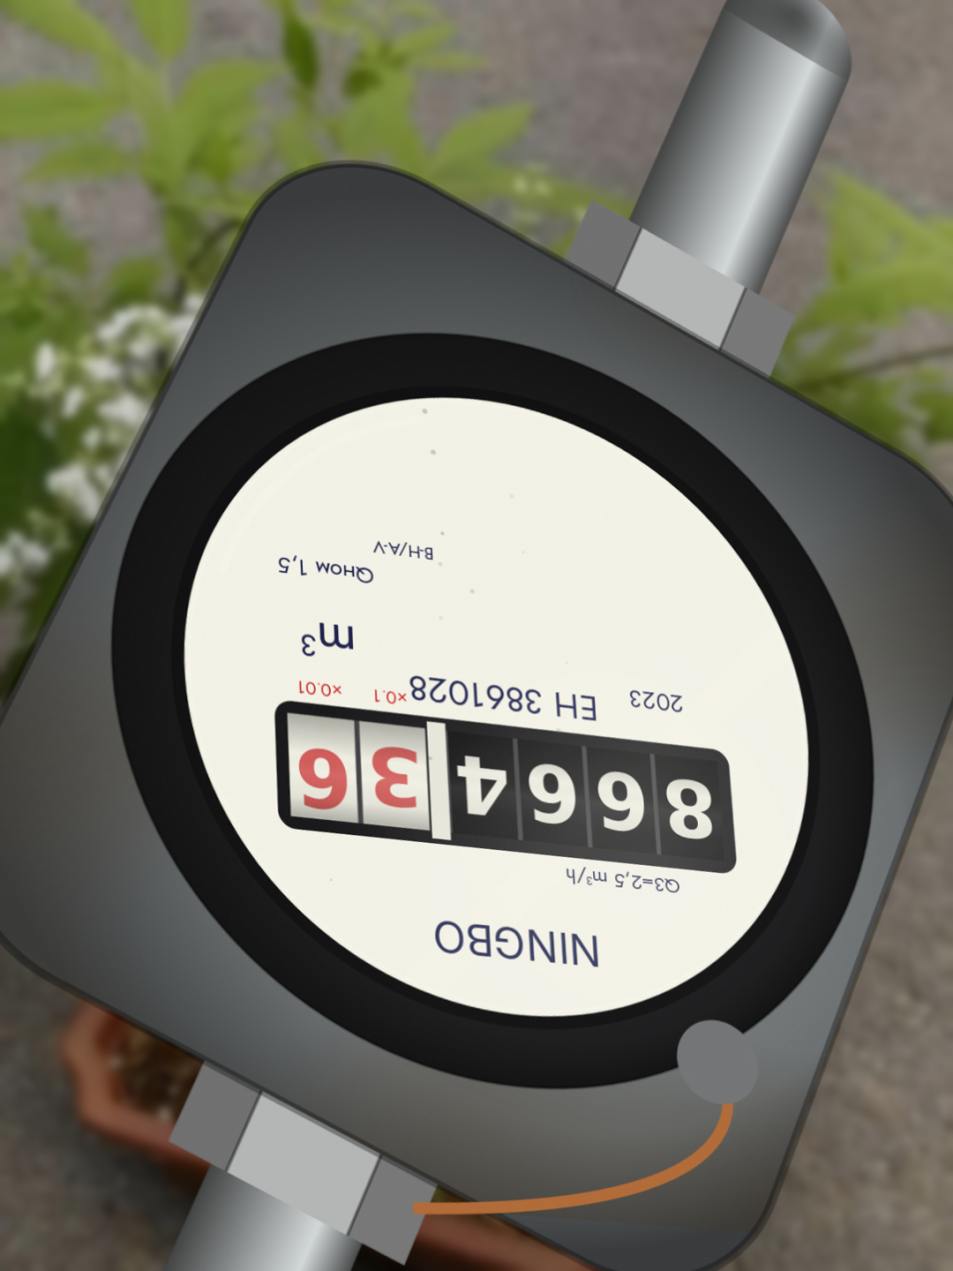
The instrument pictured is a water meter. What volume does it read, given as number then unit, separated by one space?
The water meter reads 8664.36 m³
